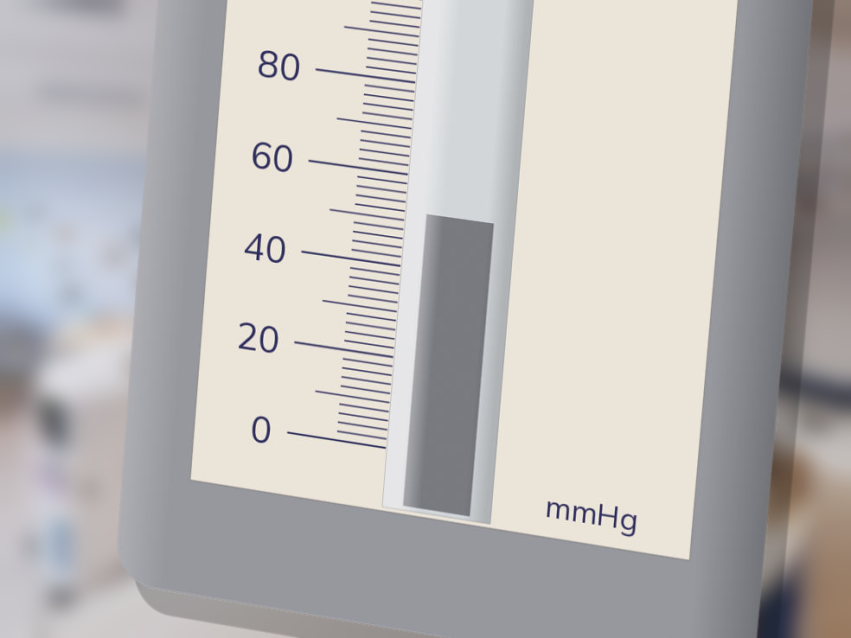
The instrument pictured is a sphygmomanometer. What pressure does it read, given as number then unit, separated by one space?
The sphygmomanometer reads 52 mmHg
